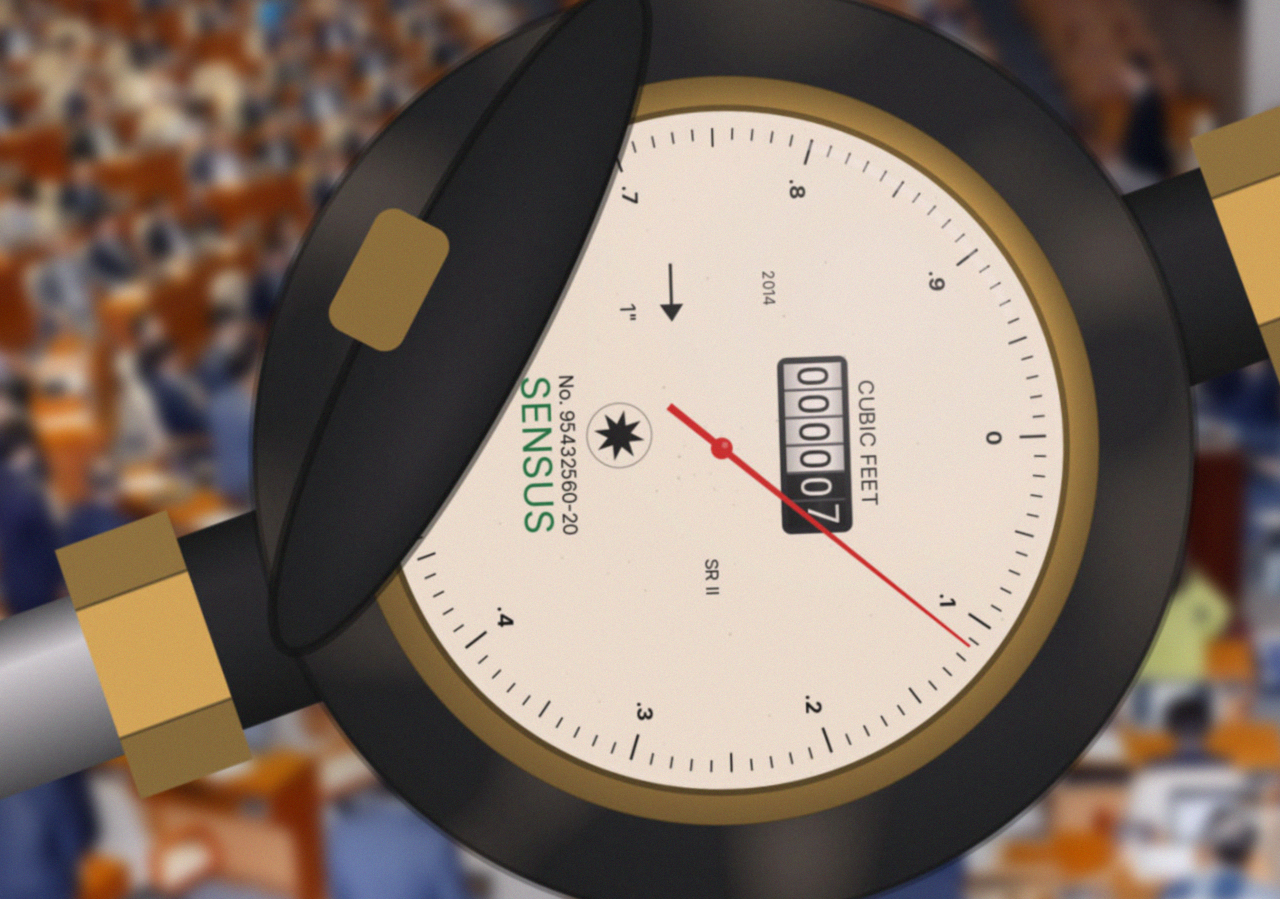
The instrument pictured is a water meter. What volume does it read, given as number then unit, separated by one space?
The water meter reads 7.11 ft³
